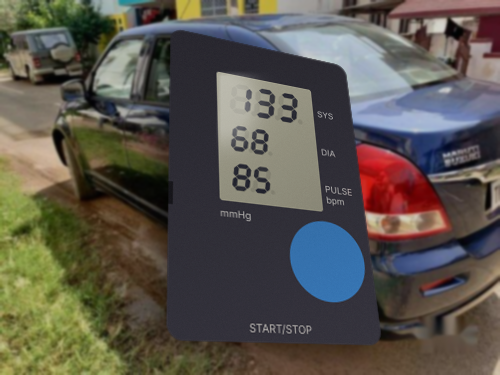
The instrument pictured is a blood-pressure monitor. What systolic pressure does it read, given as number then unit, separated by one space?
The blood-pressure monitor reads 133 mmHg
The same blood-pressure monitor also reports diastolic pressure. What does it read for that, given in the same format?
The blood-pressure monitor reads 68 mmHg
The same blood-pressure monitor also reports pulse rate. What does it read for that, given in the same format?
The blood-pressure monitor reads 85 bpm
